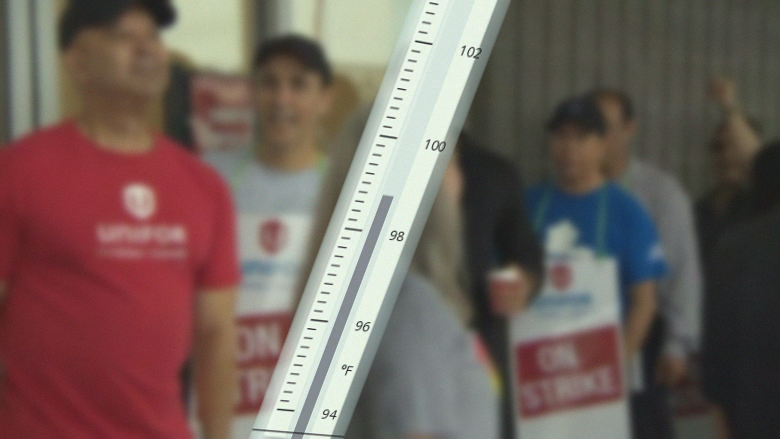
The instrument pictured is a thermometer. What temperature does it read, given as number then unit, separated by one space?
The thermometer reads 98.8 °F
